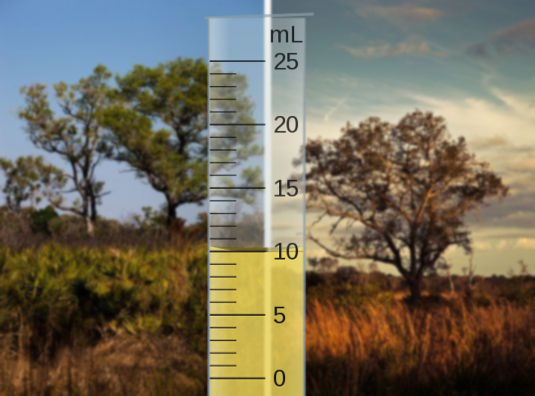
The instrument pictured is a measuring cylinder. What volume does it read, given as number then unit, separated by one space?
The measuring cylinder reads 10 mL
